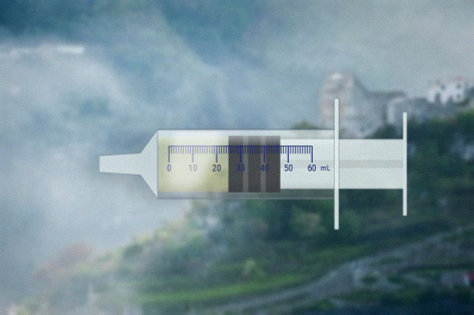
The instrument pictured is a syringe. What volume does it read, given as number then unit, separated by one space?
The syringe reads 25 mL
